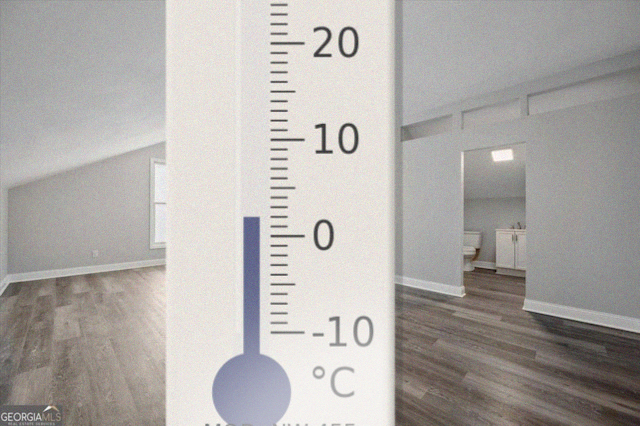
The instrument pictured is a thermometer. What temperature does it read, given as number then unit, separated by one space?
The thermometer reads 2 °C
